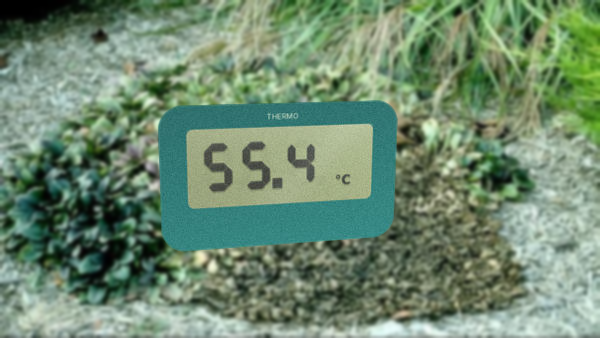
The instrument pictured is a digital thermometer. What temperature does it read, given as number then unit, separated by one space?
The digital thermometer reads 55.4 °C
